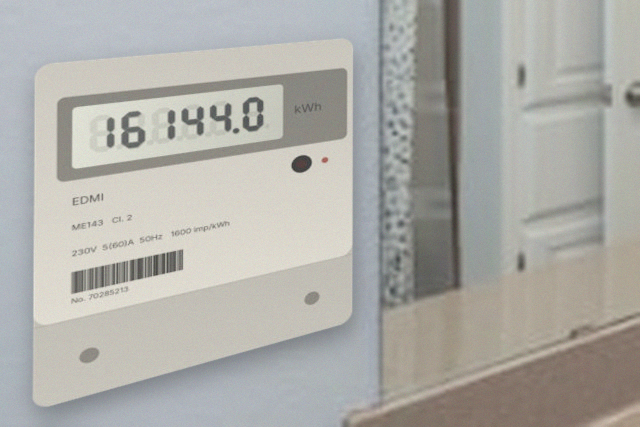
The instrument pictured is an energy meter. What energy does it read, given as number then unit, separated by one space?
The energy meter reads 16144.0 kWh
